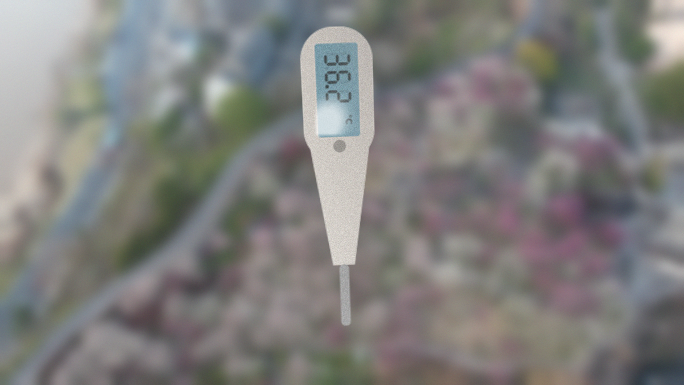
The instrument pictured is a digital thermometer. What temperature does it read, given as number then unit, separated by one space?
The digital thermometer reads 36.2 °C
